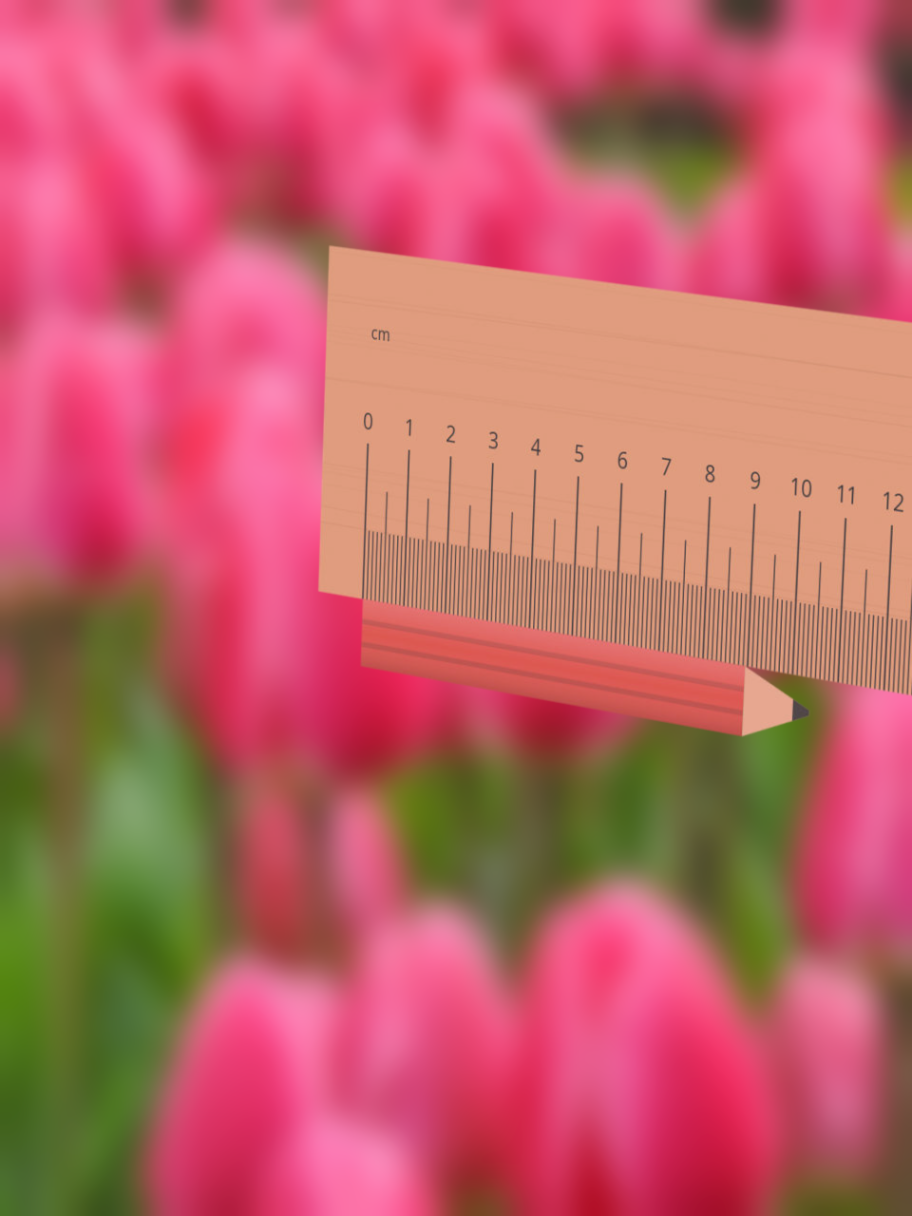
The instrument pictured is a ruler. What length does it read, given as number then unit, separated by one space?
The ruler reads 10.4 cm
